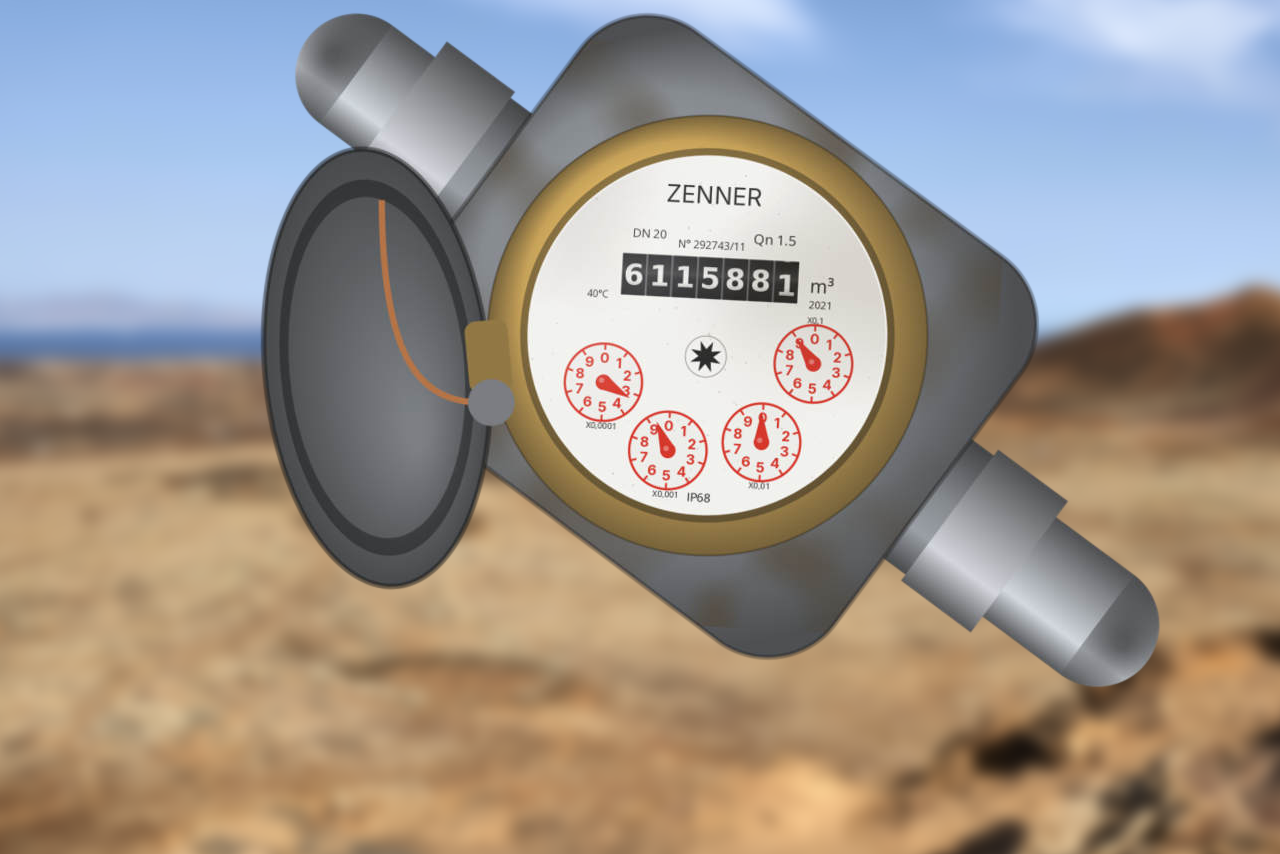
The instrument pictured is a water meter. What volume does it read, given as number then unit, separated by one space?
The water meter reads 6115880.8993 m³
